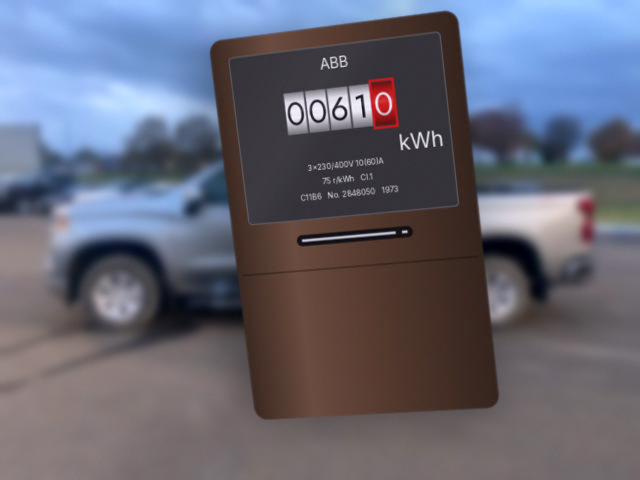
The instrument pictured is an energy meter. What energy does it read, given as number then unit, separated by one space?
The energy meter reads 61.0 kWh
